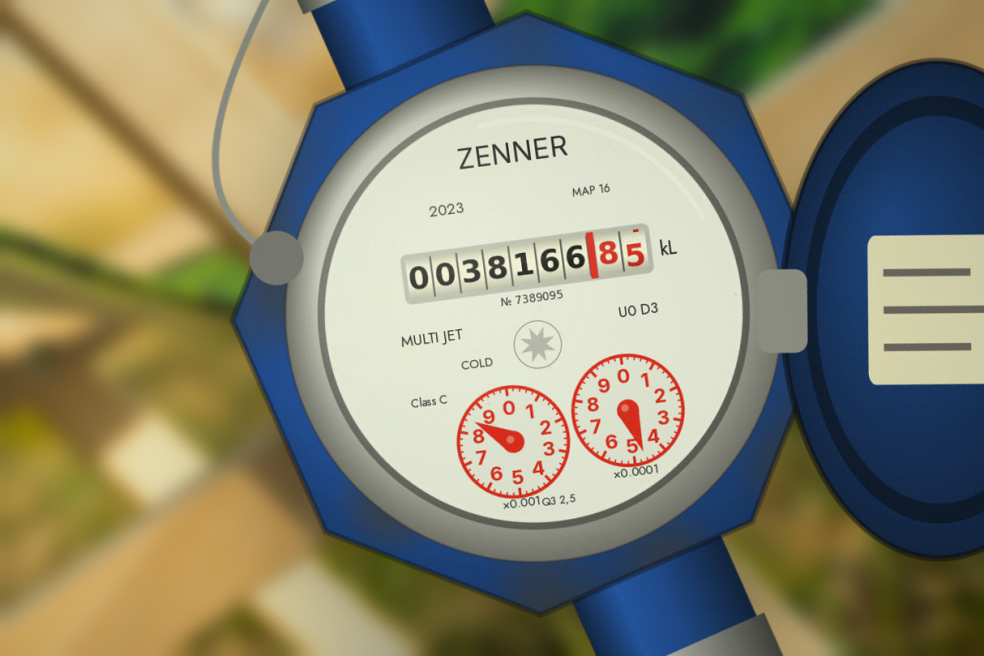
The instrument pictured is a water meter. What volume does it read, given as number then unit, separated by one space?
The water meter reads 38166.8484 kL
